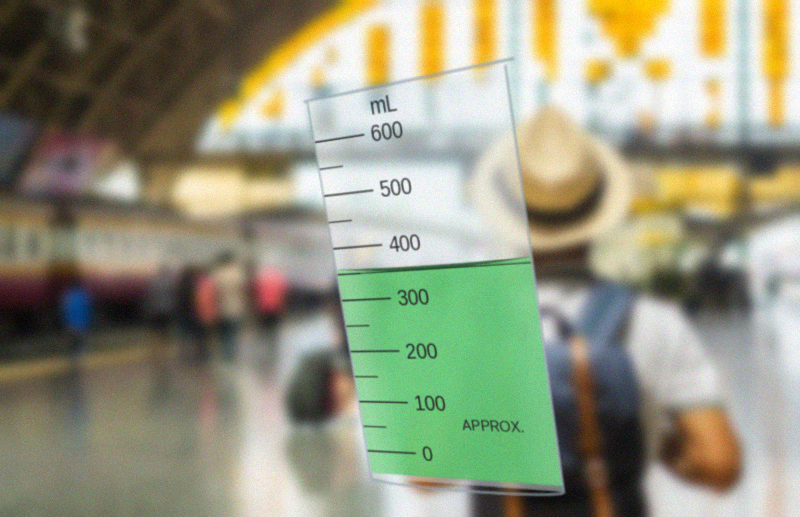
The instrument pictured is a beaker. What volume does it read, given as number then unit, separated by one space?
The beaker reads 350 mL
